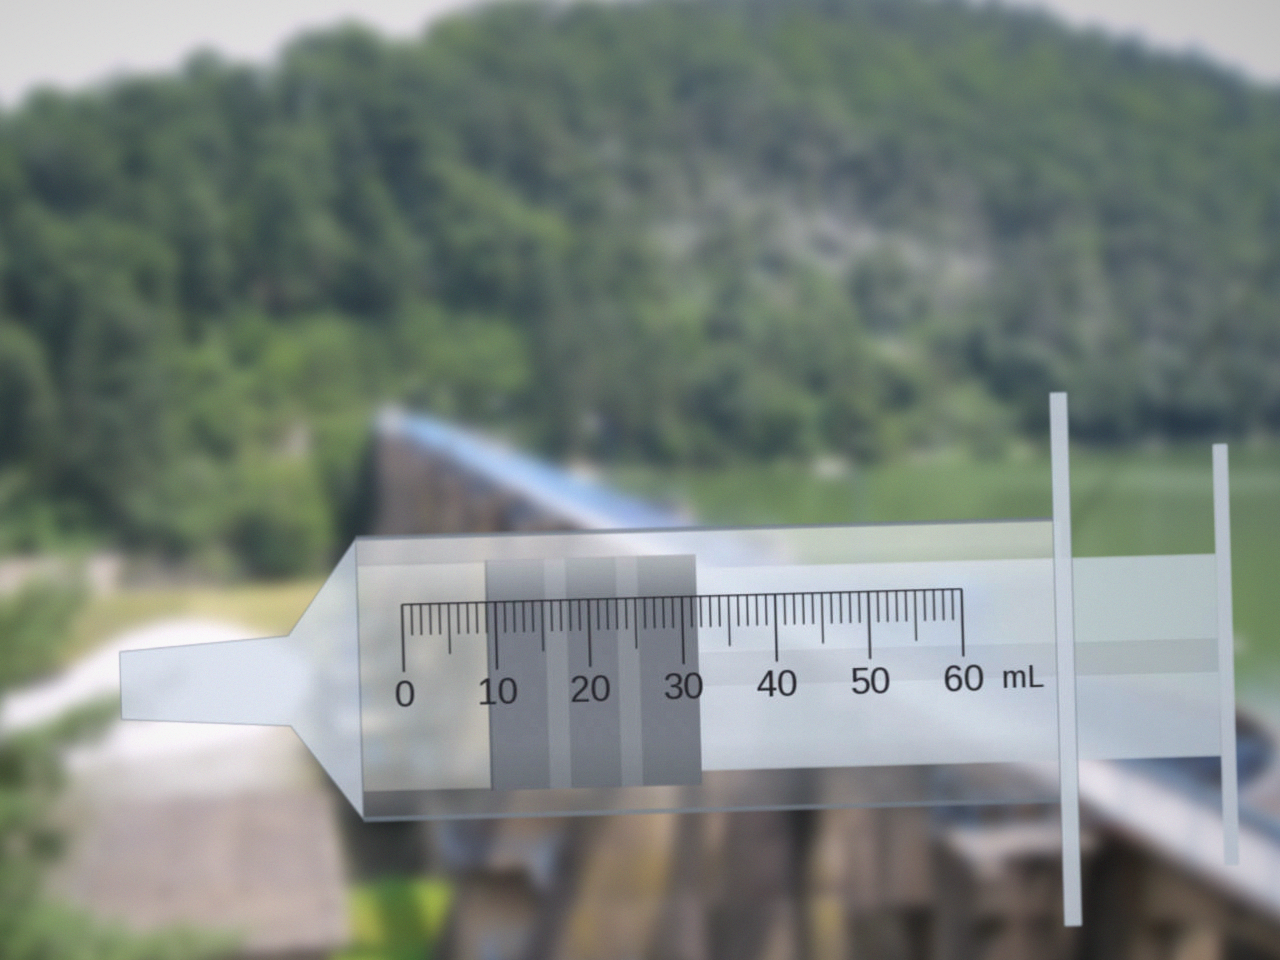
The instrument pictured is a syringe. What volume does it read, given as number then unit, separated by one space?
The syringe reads 9 mL
